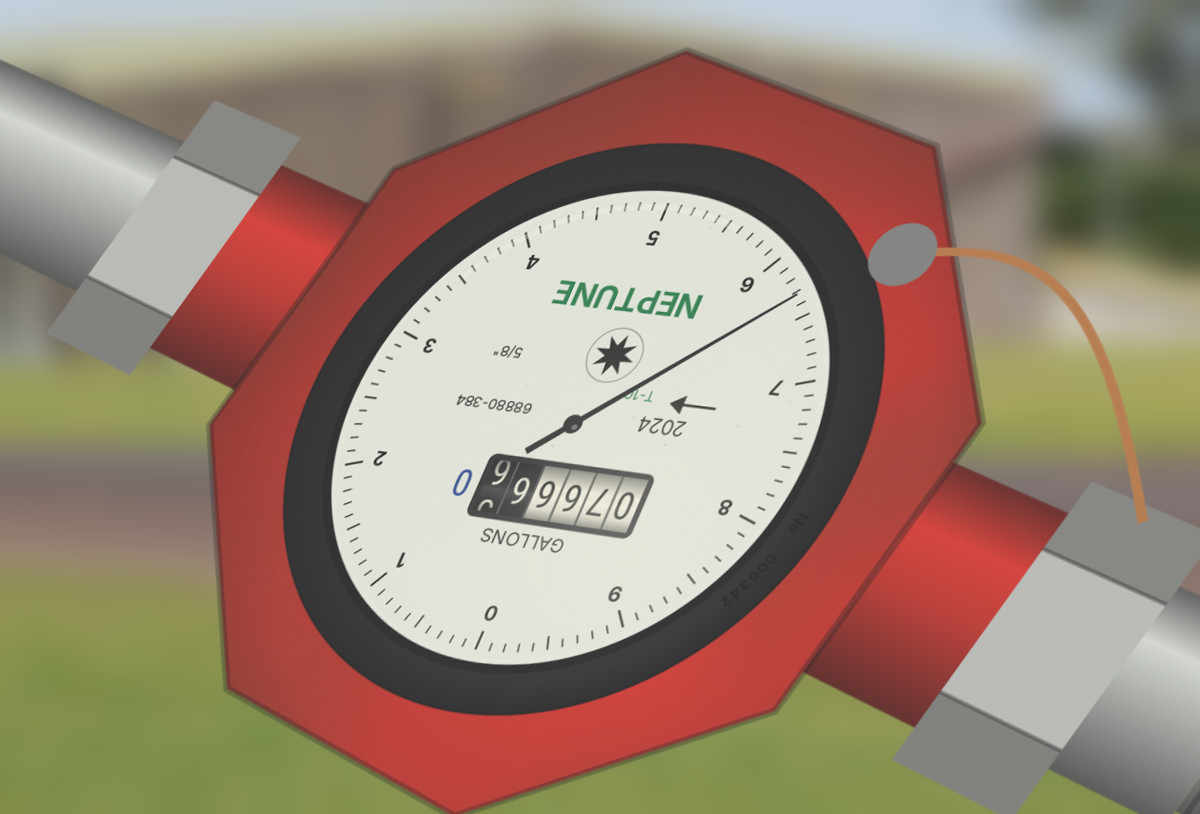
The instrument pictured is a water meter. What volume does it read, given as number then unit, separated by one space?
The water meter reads 766656.3 gal
